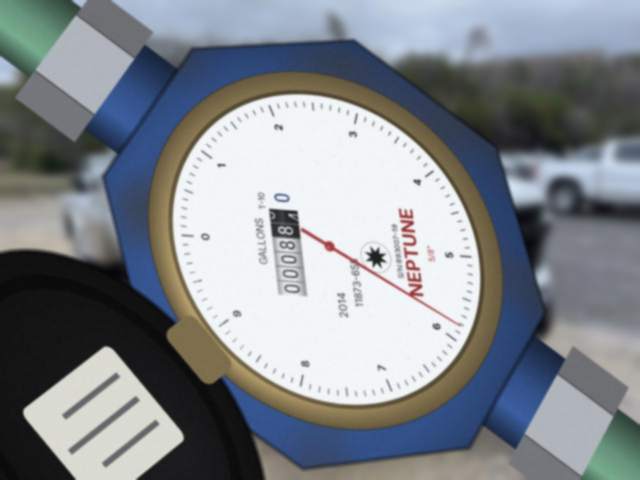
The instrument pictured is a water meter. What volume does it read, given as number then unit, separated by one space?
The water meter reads 8835.8 gal
